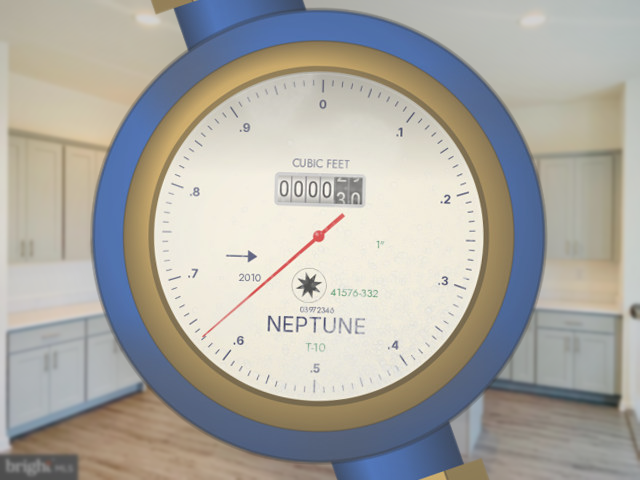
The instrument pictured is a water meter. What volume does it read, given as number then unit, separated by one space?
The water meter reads 29.63 ft³
